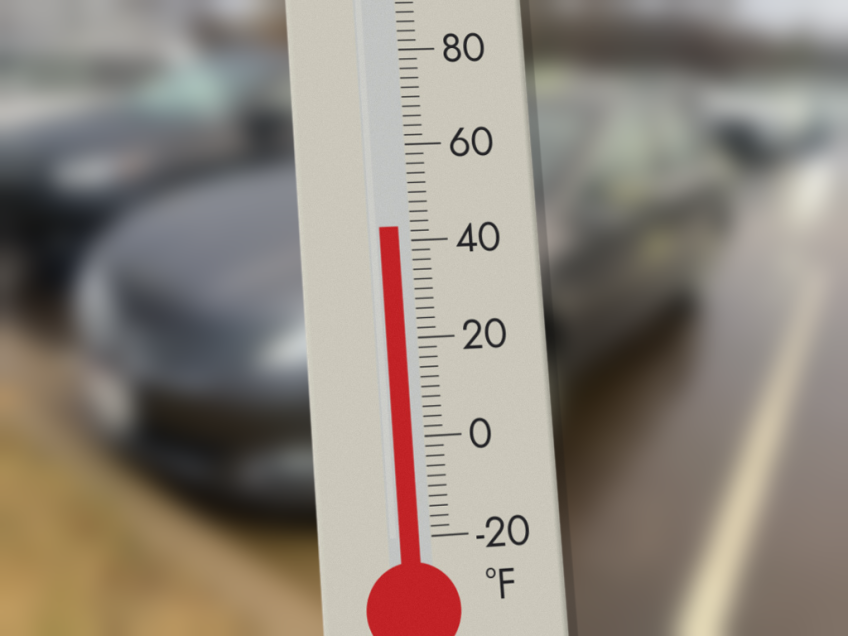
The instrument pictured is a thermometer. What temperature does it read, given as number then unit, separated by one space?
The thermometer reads 43 °F
